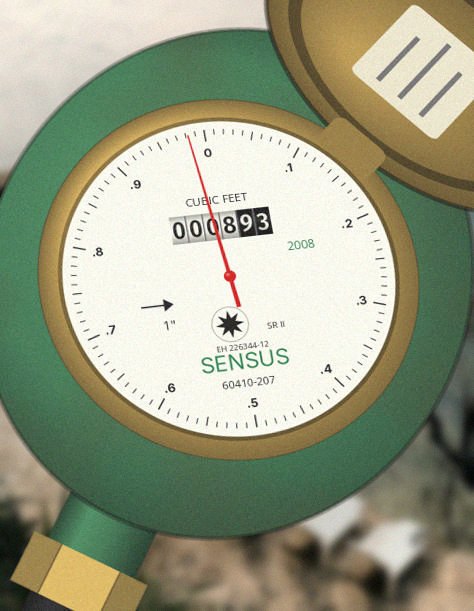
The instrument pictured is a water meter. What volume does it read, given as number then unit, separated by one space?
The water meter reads 892.98 ft³
